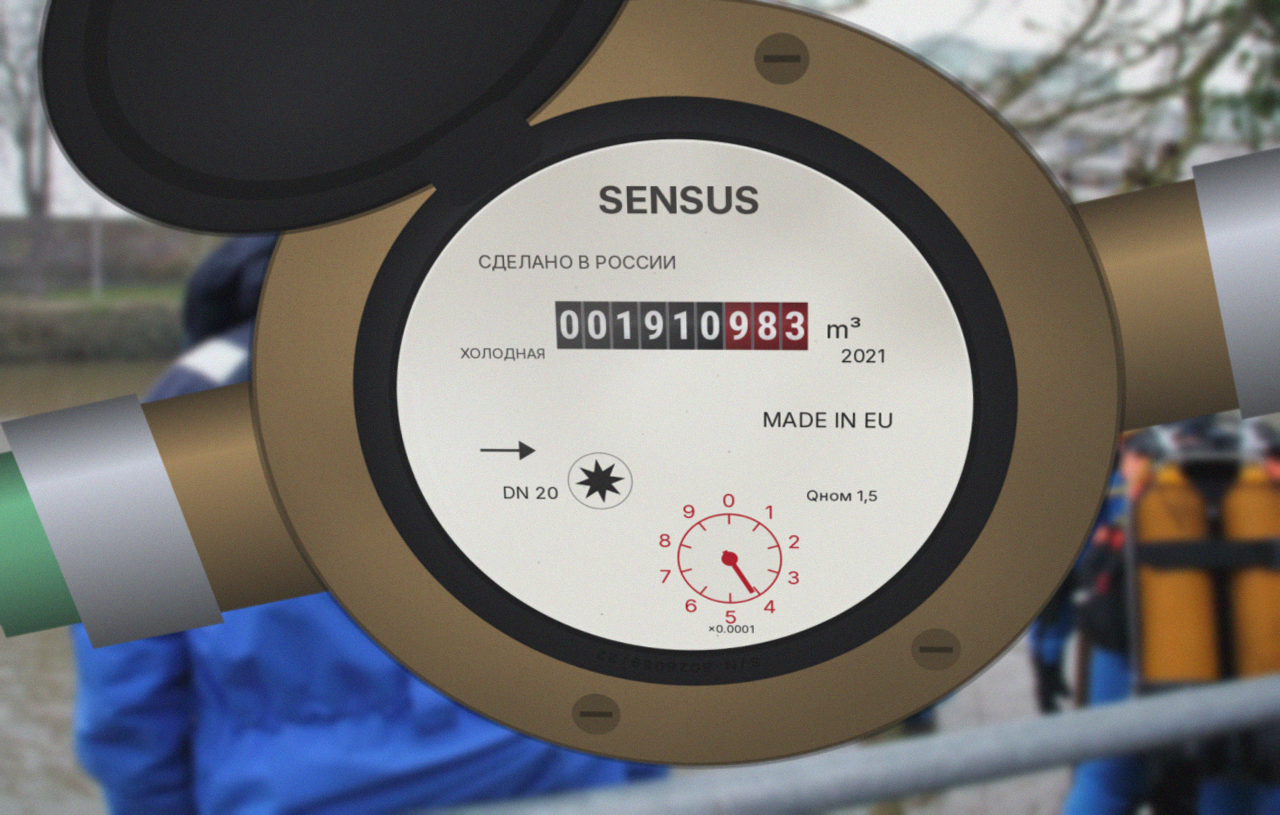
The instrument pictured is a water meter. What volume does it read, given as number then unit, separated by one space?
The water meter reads 1910.9834 m³
